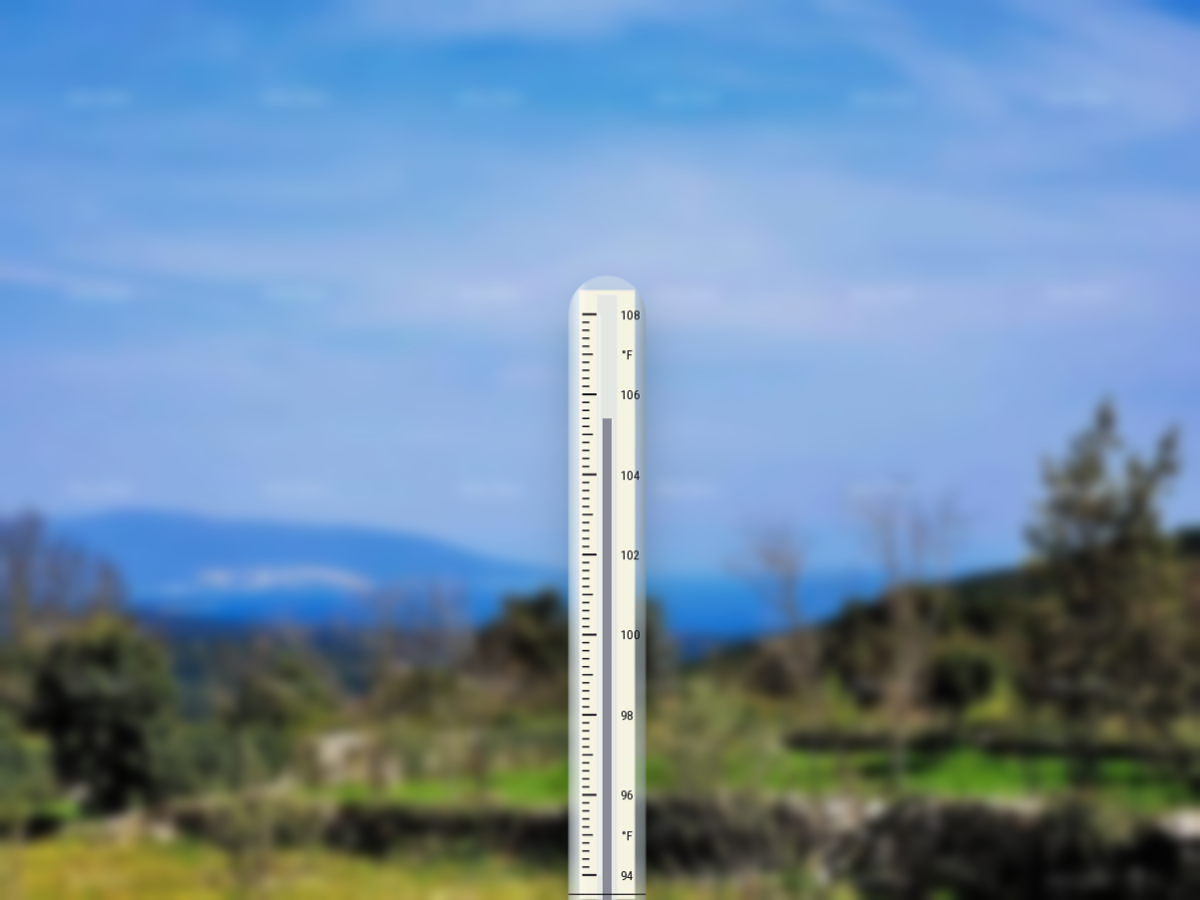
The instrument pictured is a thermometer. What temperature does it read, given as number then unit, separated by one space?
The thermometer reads 105.4 °F
